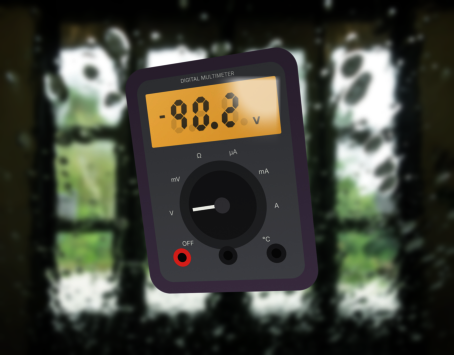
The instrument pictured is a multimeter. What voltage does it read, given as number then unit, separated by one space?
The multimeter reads -90.2 V
